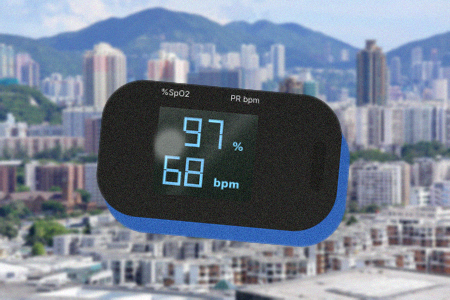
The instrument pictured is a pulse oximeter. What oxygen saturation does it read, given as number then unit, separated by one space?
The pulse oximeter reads 97 %
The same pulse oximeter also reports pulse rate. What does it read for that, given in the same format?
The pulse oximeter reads 68 bpm
